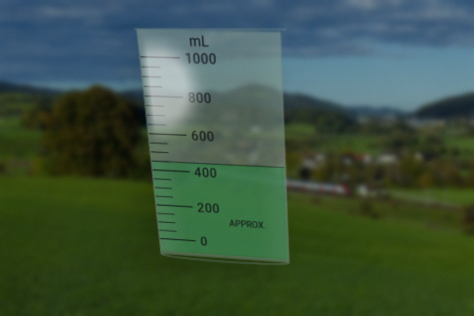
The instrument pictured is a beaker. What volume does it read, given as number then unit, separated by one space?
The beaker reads 450 mL
